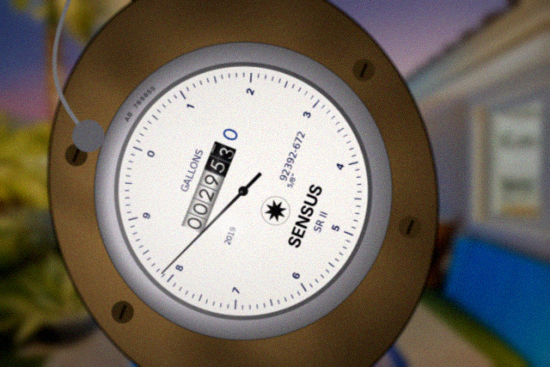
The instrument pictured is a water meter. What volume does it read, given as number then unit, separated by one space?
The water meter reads 29528.1 gal
